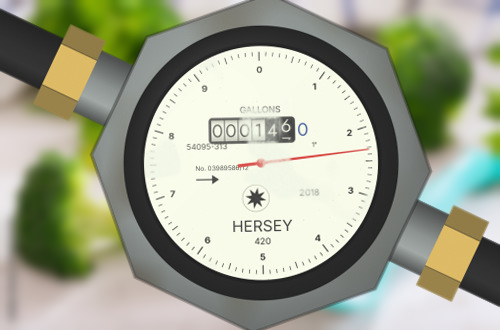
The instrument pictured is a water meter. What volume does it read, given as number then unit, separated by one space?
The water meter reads 1462.3 gal
